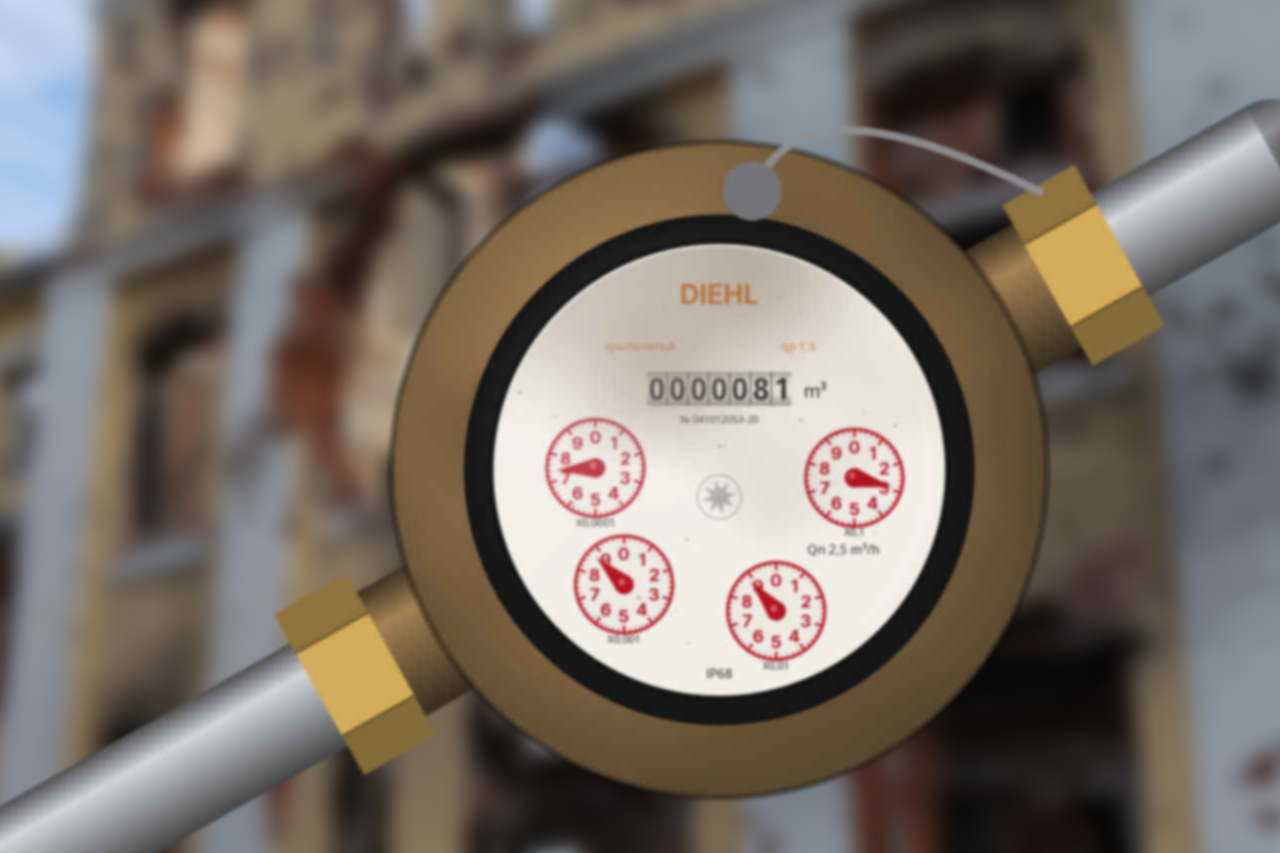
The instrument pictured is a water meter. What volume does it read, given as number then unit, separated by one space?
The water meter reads 81.2887 m³
